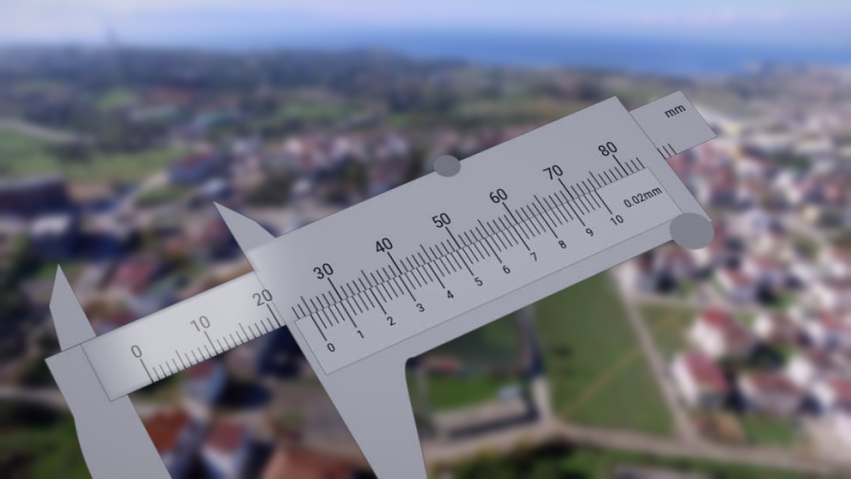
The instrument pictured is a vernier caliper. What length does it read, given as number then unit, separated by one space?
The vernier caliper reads 24.8 mm
